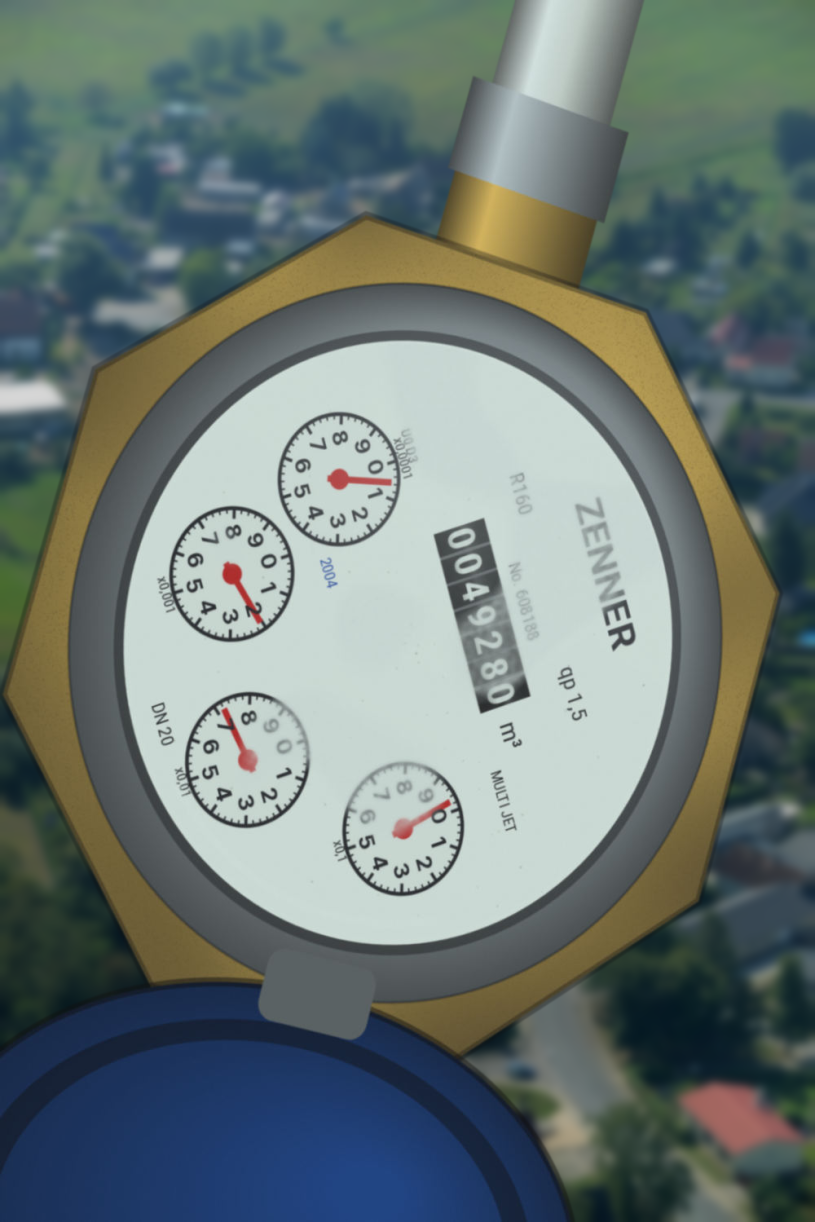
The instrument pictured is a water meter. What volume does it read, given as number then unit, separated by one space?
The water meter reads 49279.9720 m³
